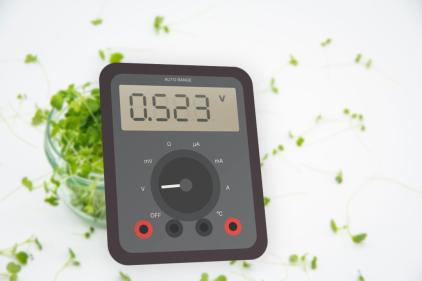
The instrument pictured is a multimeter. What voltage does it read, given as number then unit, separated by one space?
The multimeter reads 0.523 V
